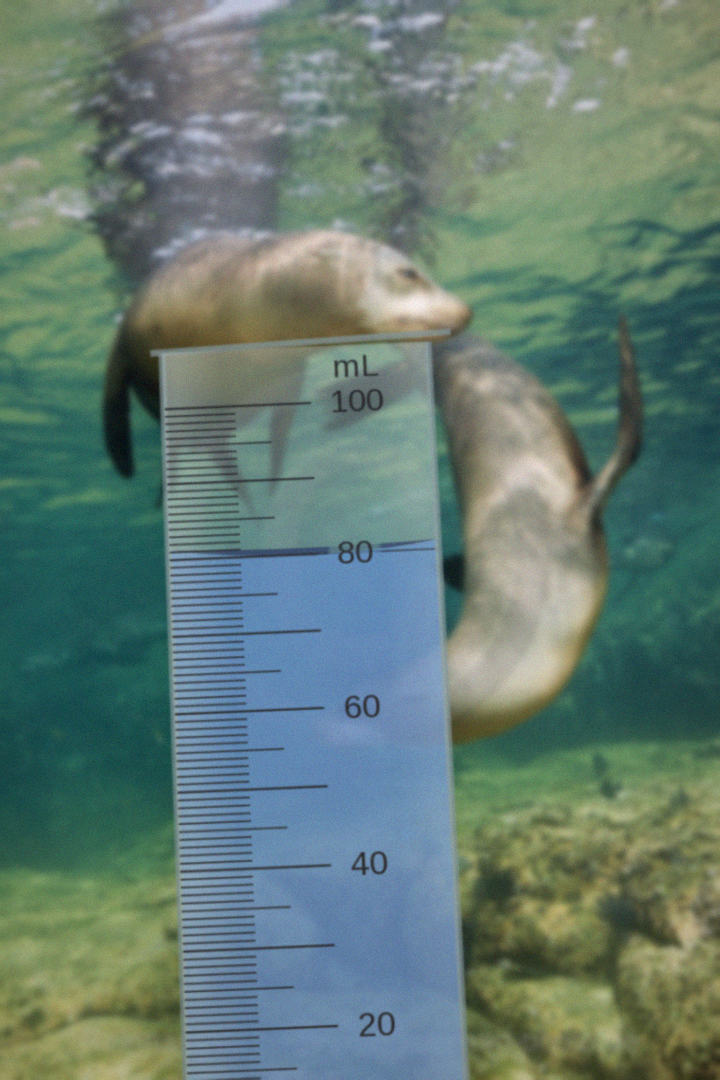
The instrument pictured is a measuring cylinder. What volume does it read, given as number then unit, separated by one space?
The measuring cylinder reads 80 mL
